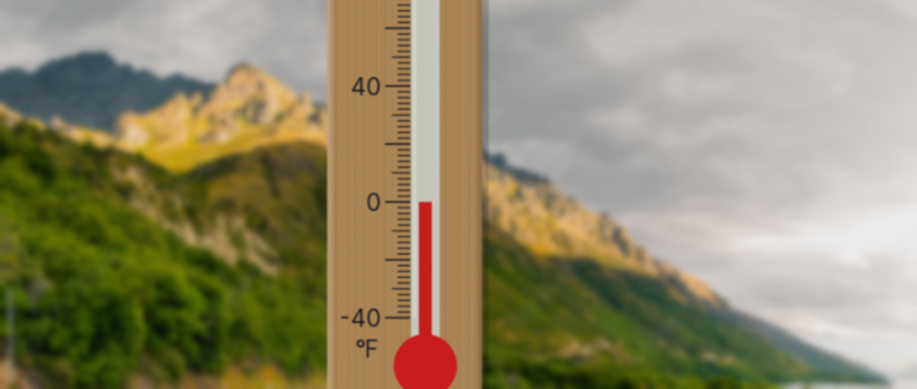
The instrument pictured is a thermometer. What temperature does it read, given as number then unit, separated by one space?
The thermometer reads 0 °F
